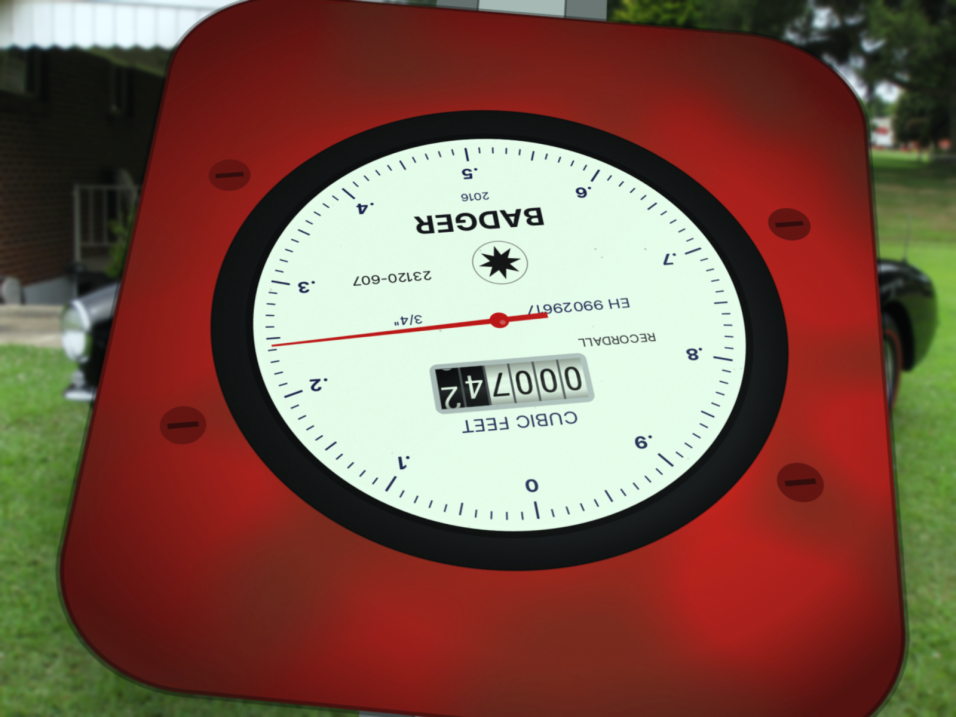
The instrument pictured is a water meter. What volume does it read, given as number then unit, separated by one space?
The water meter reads 742.24 ft³
